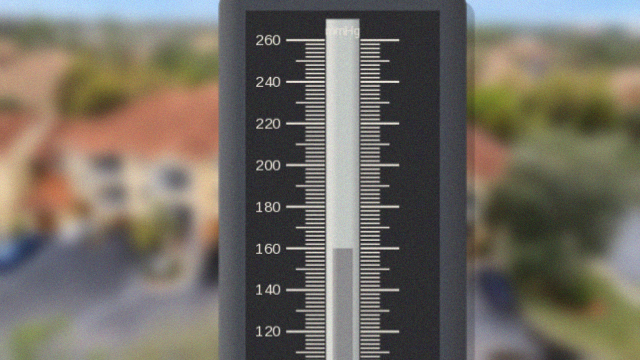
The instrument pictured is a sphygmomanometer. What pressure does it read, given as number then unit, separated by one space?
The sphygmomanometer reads 160 mmHg
